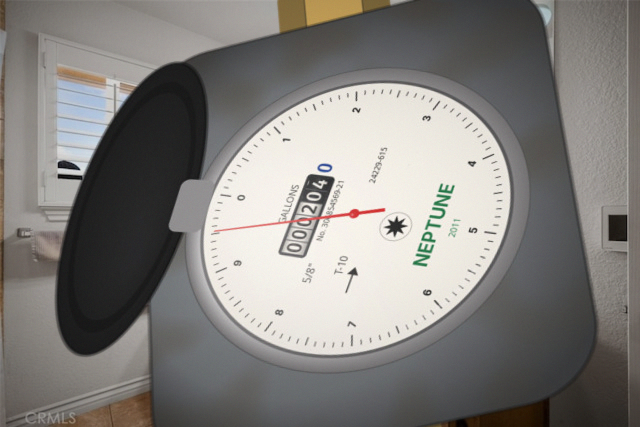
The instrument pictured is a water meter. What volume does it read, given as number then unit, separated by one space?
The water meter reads 2039.5 gal
